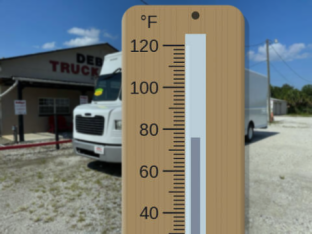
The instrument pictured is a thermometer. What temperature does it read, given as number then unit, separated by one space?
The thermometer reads 76 °F
